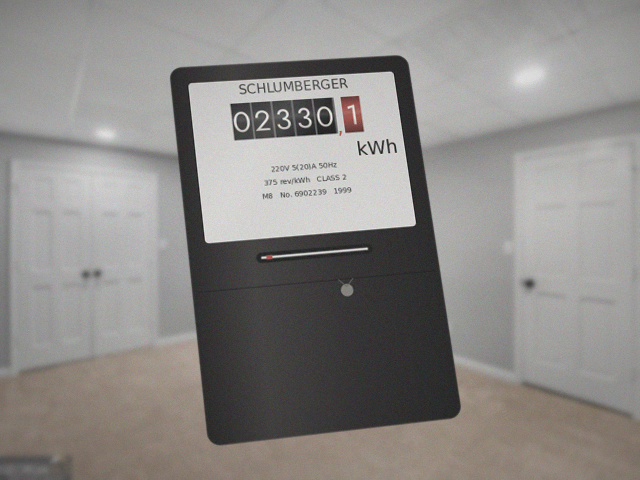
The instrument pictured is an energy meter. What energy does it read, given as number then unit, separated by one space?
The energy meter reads 2330.1 kWh
